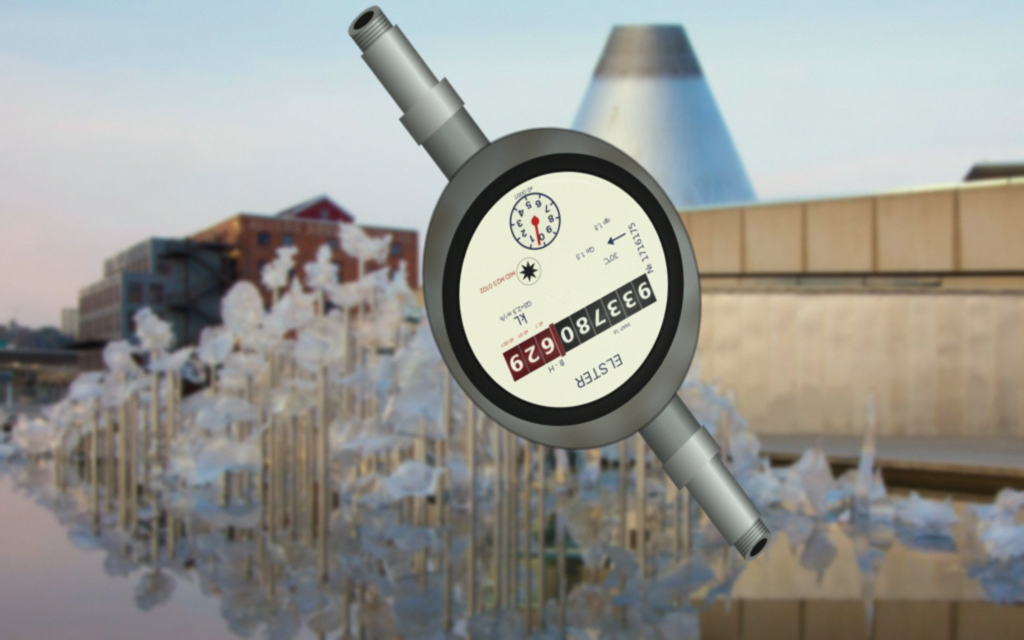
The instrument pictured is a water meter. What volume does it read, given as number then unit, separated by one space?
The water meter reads 933780.6290 kL
